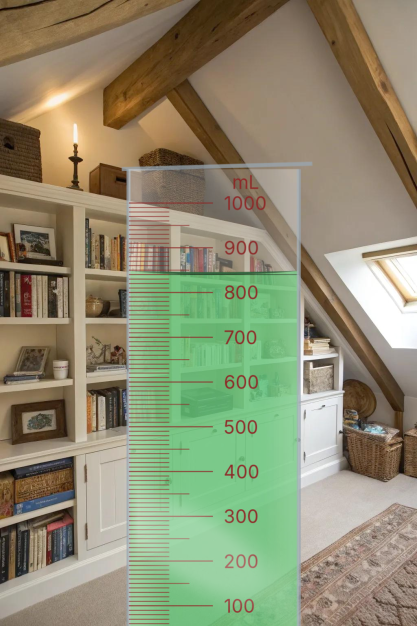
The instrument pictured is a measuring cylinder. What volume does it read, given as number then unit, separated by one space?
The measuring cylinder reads 840 mL
